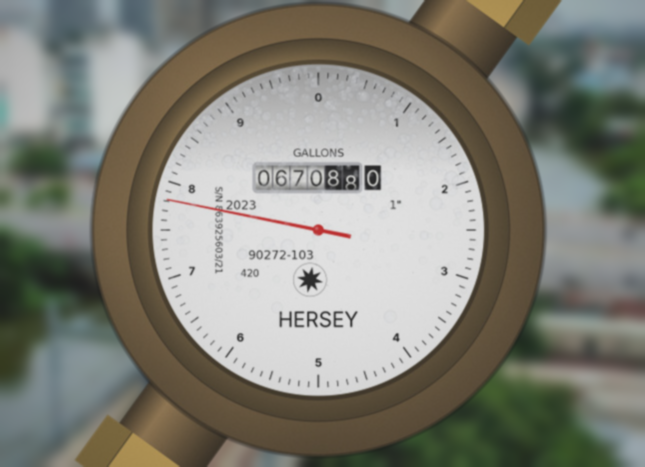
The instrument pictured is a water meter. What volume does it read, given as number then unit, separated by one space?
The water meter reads 670877.8 gal
